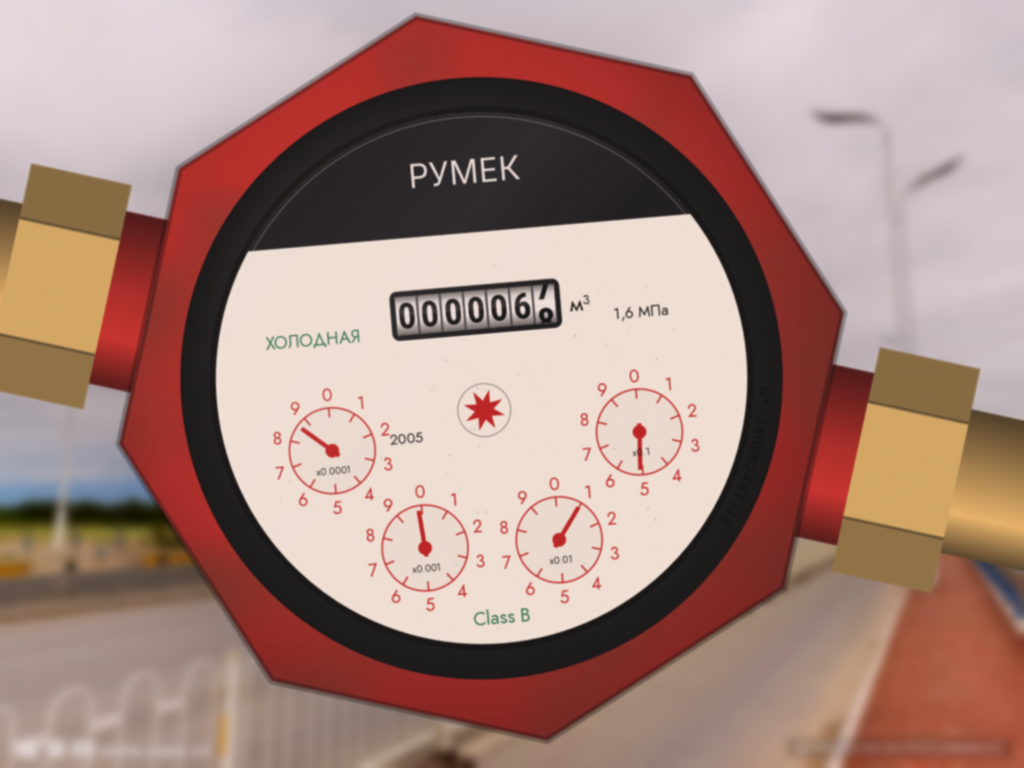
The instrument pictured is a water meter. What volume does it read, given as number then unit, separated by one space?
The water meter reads 67.5098 m³
